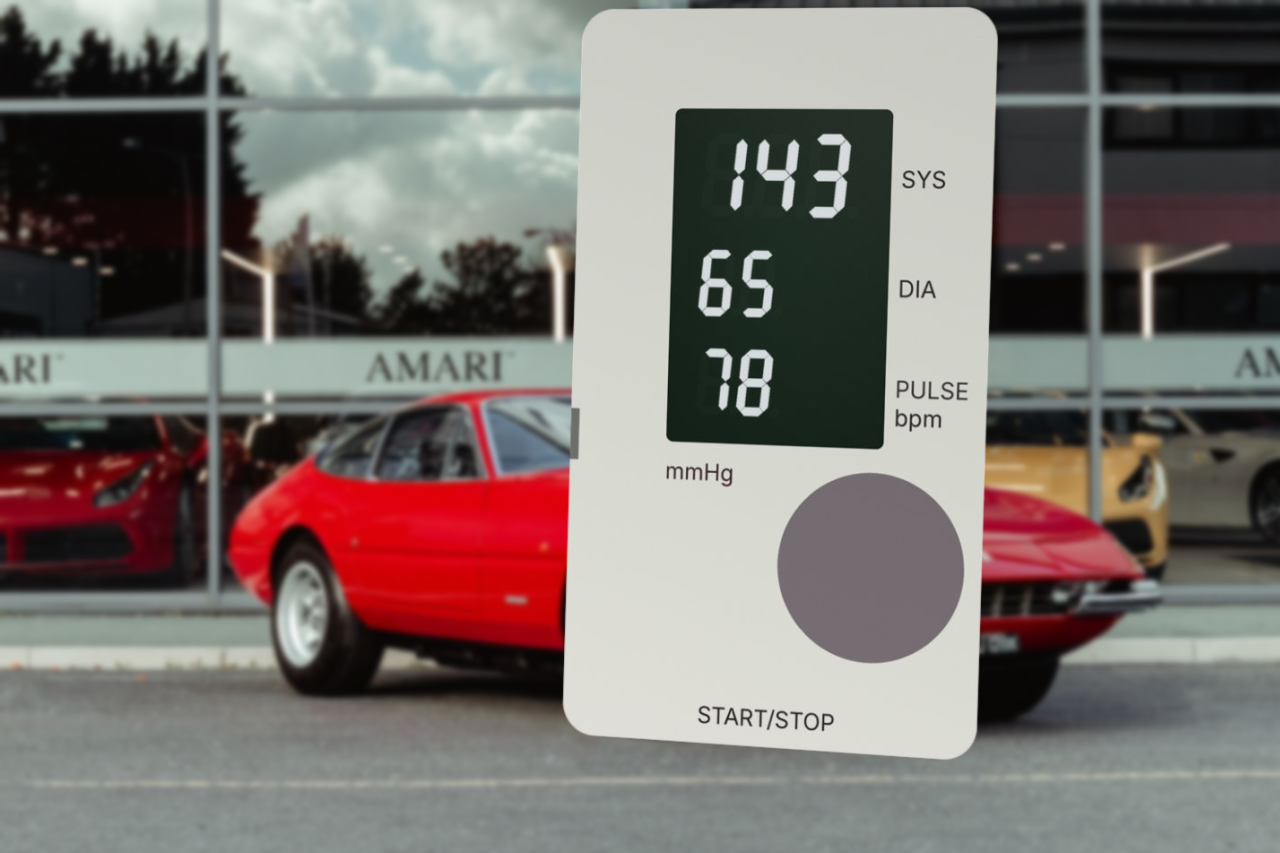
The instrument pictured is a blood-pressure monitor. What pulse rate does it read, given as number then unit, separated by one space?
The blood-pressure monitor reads 78 bpm
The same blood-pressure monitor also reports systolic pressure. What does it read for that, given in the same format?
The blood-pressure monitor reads 143 mmHg
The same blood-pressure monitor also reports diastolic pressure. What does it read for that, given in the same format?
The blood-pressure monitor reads 65 mmHg
